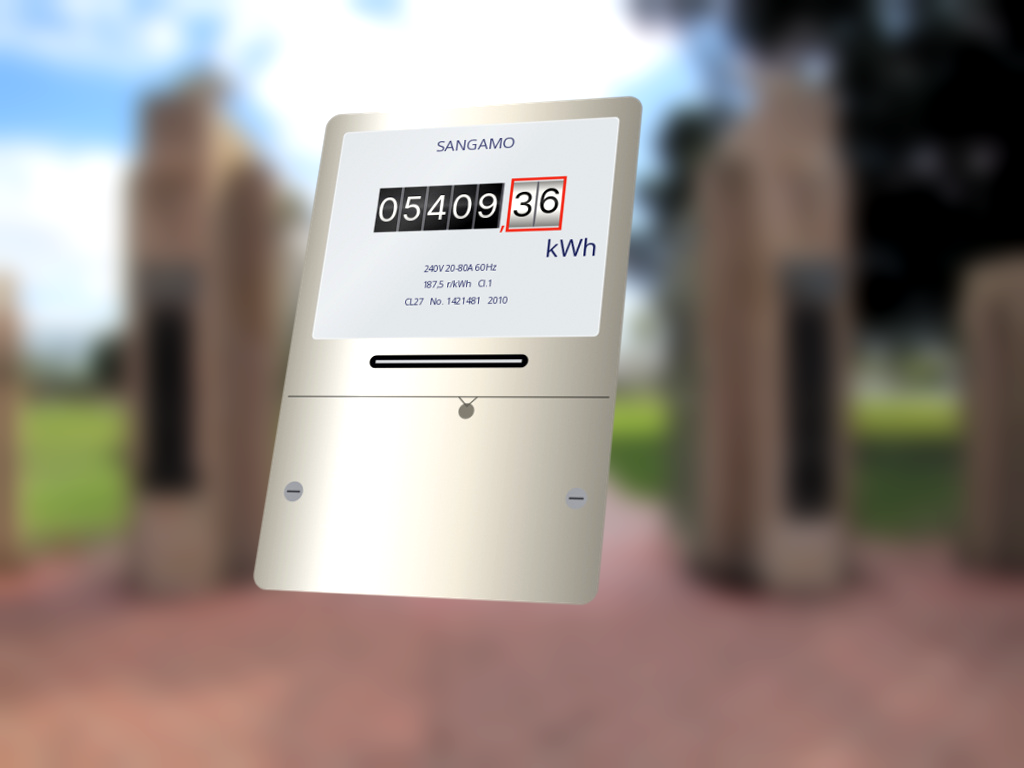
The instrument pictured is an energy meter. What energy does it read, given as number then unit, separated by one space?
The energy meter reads 5409.36 kWh
